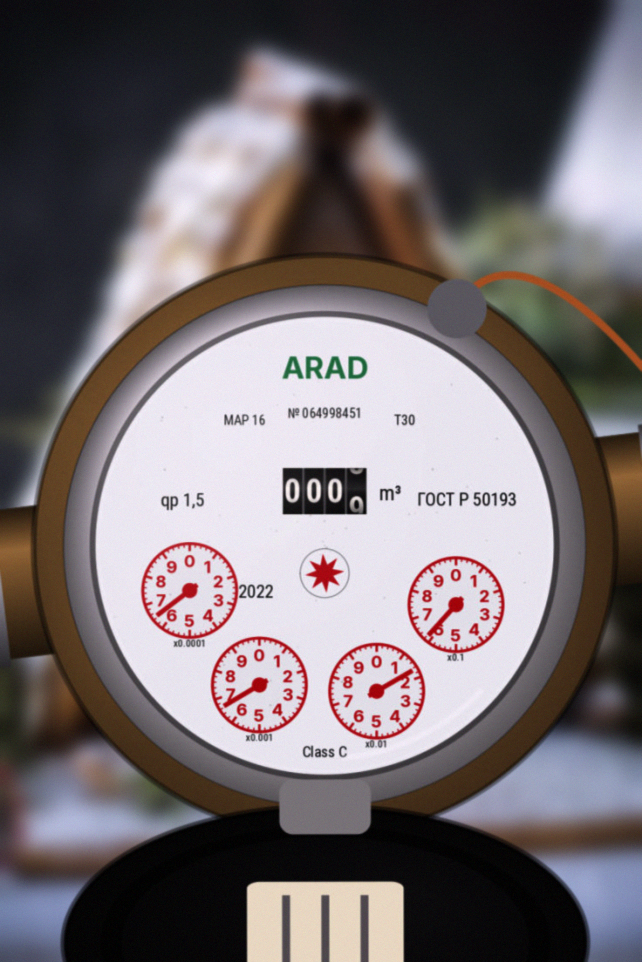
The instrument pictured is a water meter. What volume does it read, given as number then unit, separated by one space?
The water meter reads 8.6166 m³
